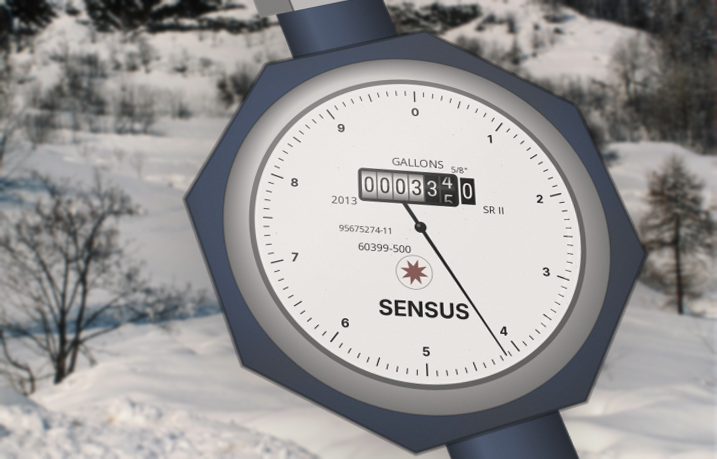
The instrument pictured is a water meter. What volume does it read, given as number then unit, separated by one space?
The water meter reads 3344.1 gal
